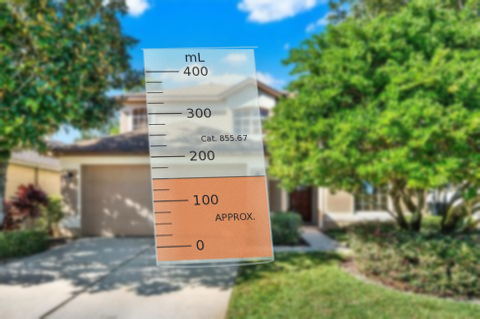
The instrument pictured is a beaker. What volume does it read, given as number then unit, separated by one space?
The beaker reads 150 mL
